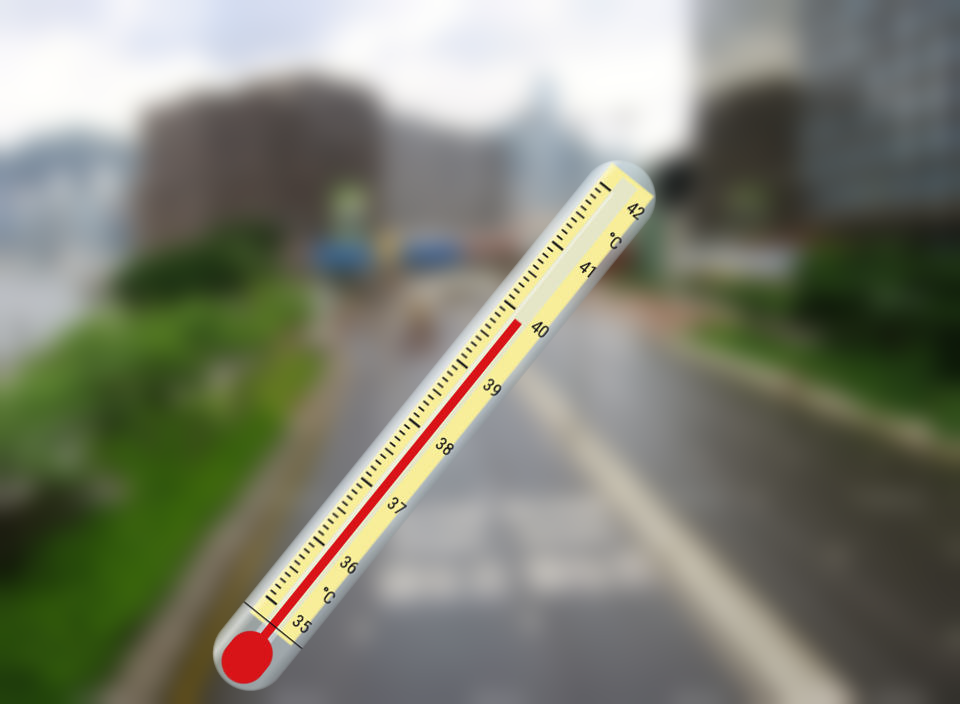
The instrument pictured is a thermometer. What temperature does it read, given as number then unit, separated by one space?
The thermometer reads 39.9 °C
